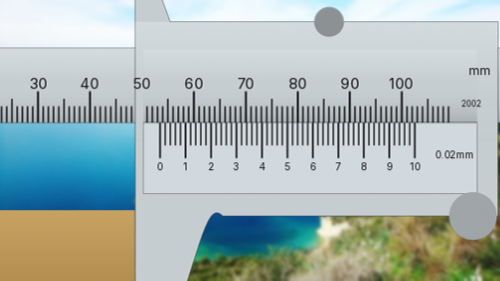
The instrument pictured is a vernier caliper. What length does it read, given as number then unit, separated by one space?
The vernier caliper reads 53.5 mm
